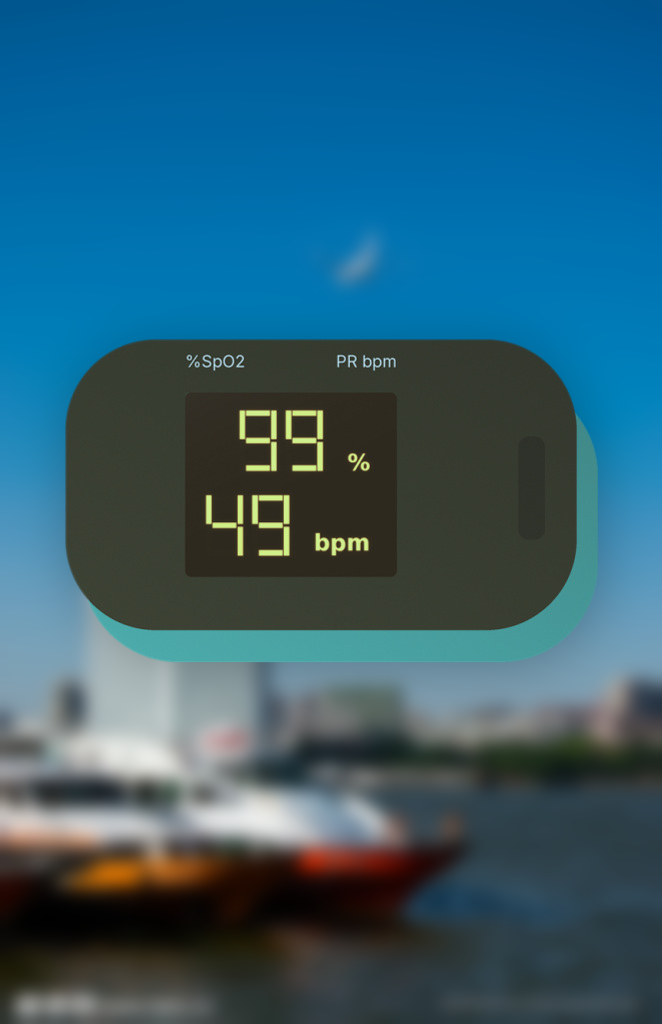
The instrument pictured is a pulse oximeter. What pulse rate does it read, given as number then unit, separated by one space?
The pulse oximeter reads 49 bpm
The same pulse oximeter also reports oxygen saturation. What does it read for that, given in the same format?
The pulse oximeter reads 99 %
